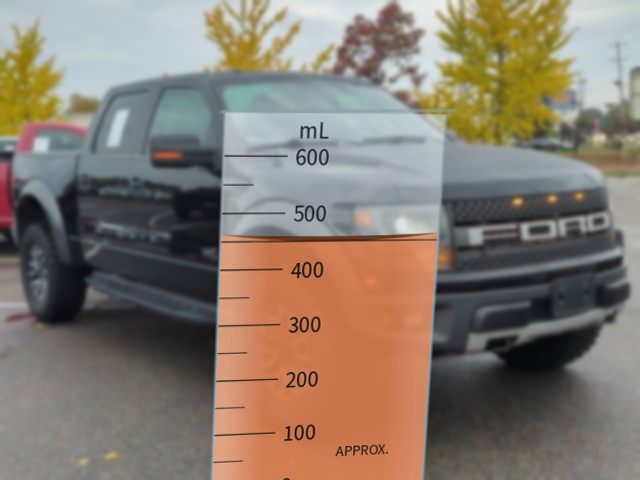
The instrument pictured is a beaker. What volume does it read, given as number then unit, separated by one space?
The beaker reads 450 mL
